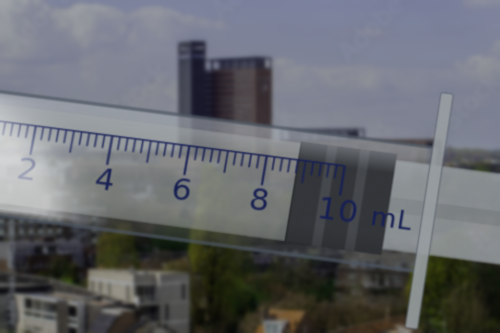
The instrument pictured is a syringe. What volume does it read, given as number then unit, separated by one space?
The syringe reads 8.8 mL
